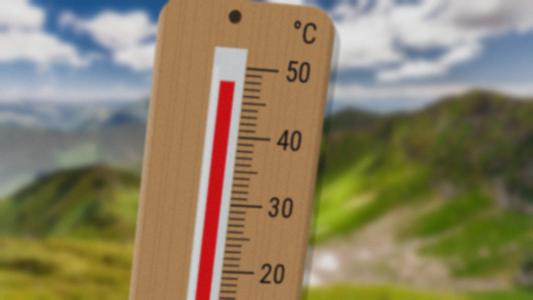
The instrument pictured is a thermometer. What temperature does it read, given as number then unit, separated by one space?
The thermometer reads 48 °C
